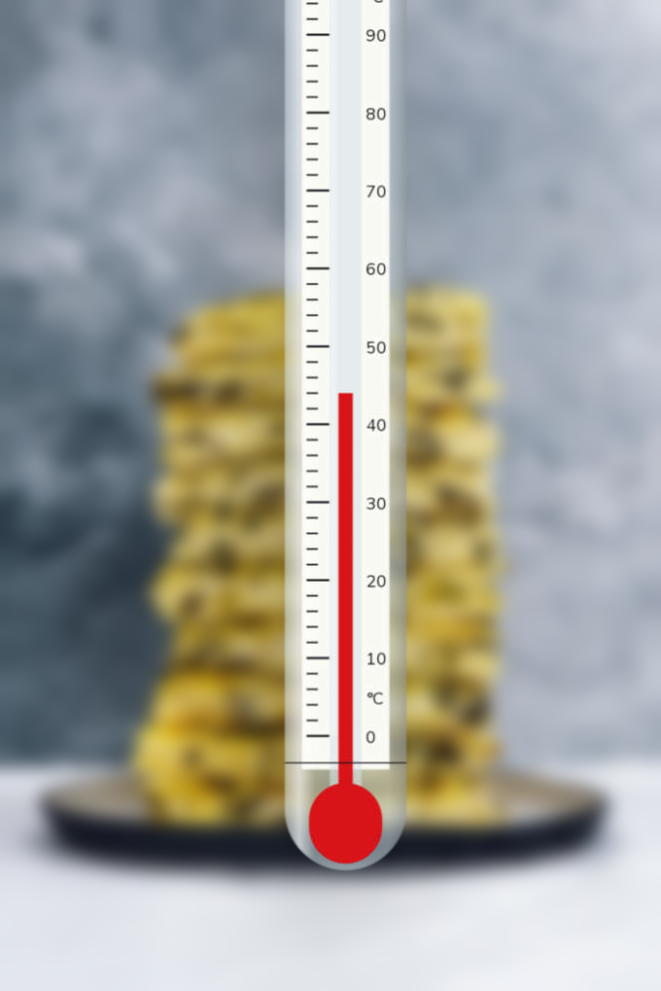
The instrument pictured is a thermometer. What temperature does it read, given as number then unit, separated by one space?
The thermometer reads 44 °C
